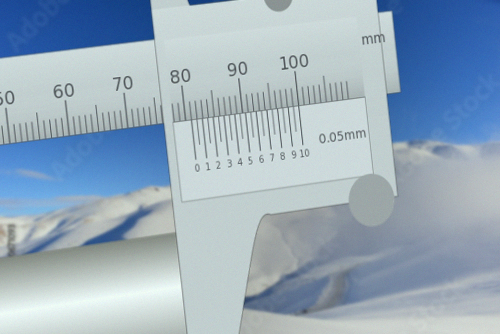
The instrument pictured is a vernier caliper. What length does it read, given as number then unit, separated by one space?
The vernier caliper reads 81.0 mm
